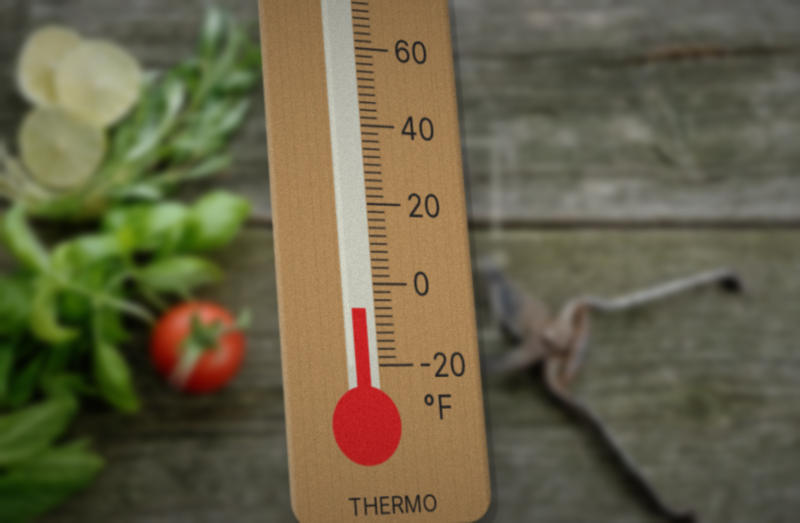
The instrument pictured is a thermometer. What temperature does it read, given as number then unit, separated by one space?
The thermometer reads -6 °F
